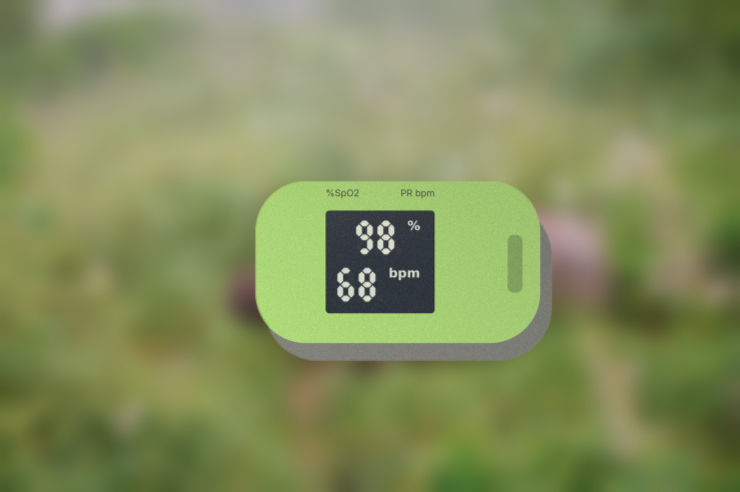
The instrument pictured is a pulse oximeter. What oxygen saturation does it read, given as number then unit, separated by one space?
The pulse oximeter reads 98 %
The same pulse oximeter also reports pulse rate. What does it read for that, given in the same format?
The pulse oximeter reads 68 bpm
